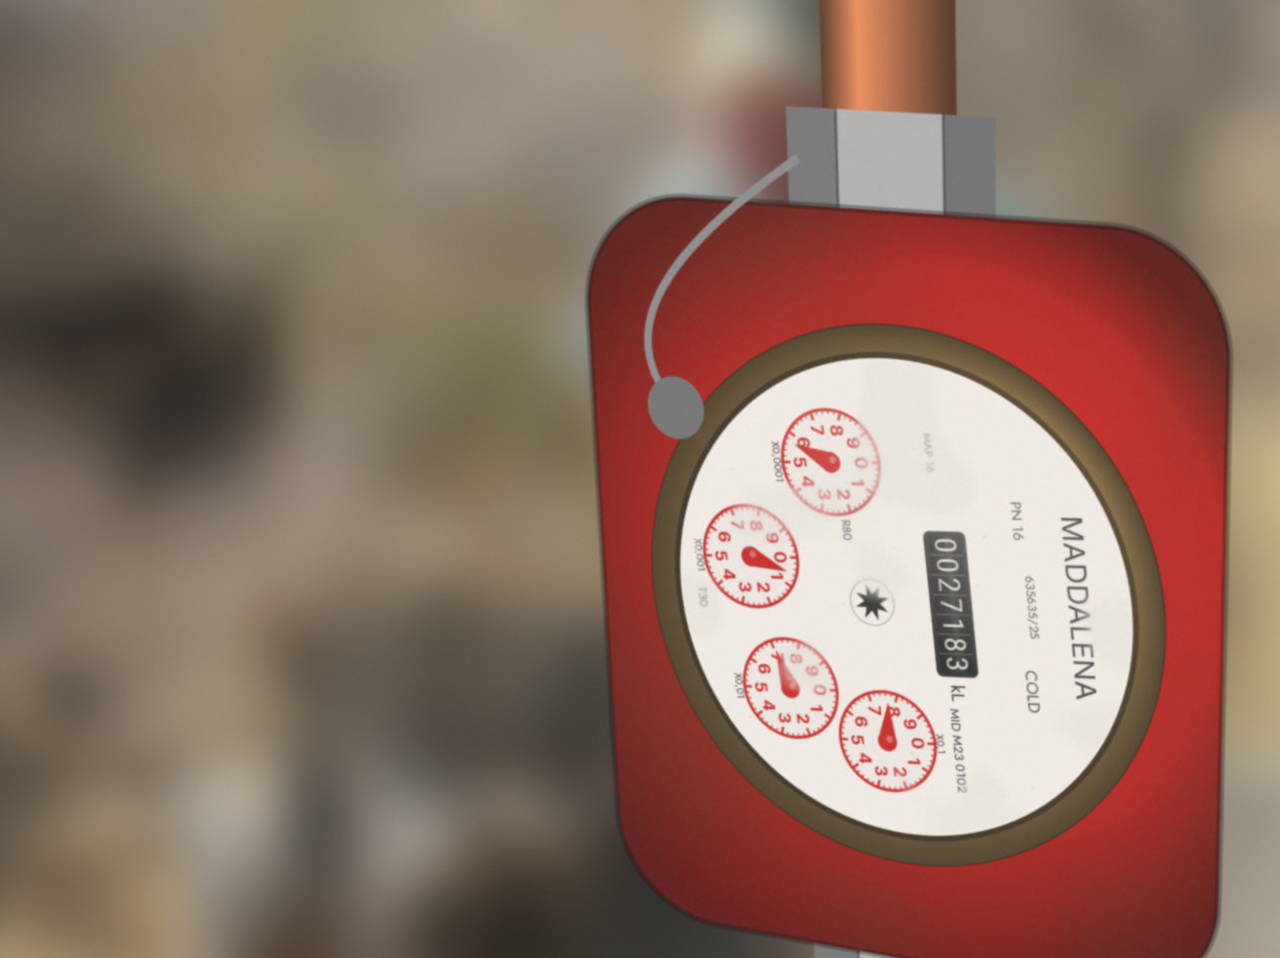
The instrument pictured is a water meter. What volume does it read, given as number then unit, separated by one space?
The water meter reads 27183.7705 kL
